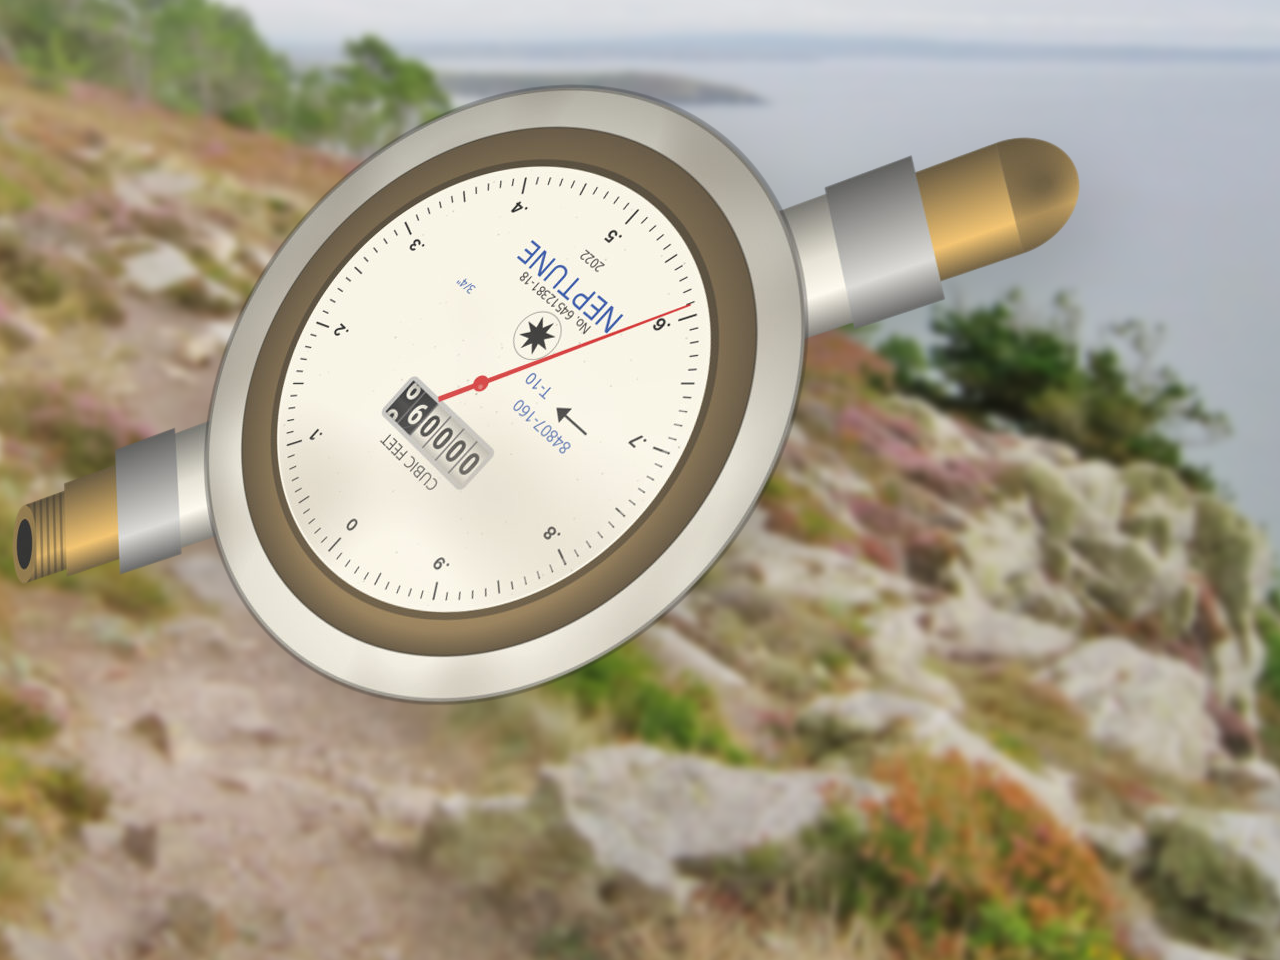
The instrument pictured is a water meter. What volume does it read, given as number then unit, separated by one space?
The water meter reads 98.59 ft³
